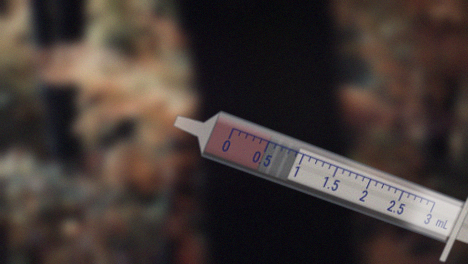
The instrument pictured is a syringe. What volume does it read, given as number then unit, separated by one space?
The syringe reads 0.5 mL
